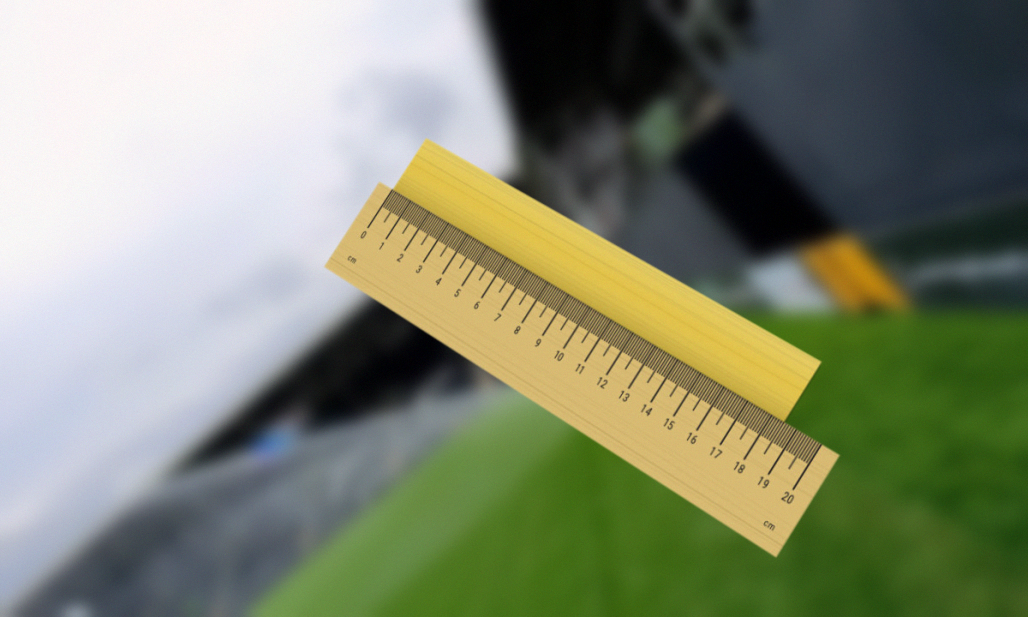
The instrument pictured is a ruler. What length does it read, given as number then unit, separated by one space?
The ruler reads 18.5 cm
